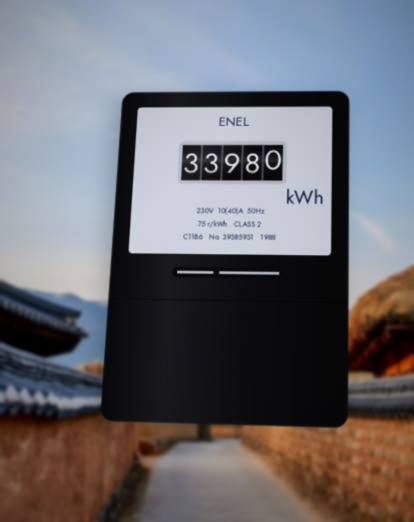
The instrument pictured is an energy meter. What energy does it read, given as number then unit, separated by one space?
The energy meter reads 33980 kWh
